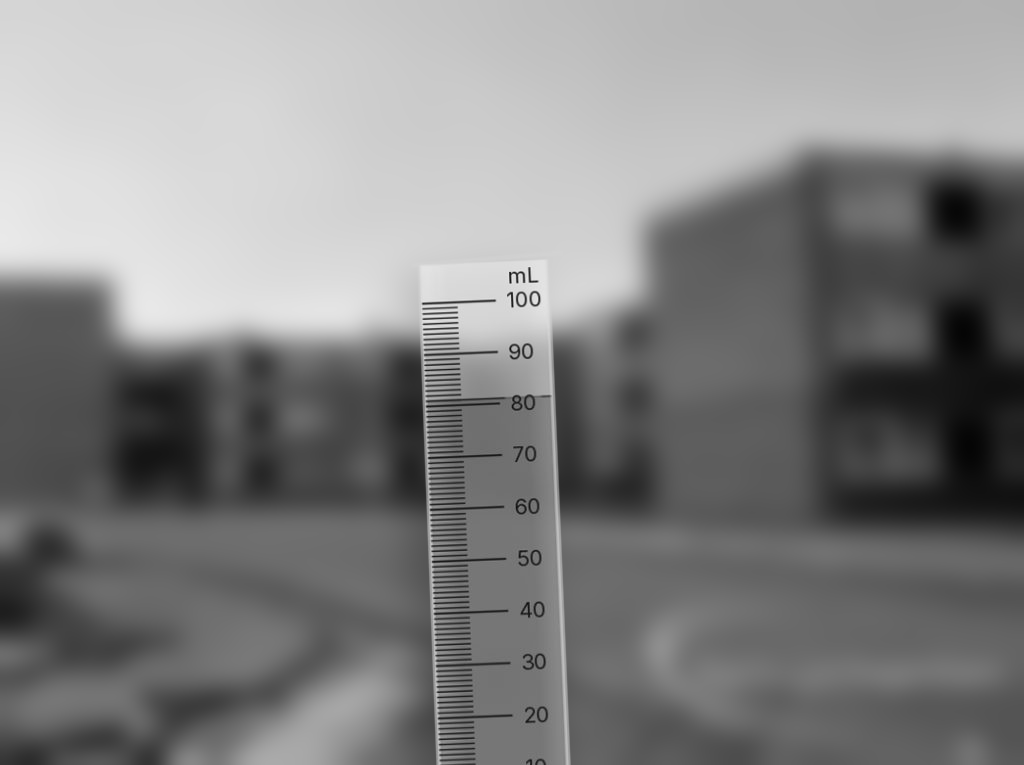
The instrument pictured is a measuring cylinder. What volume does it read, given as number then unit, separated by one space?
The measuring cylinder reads 81 mL
